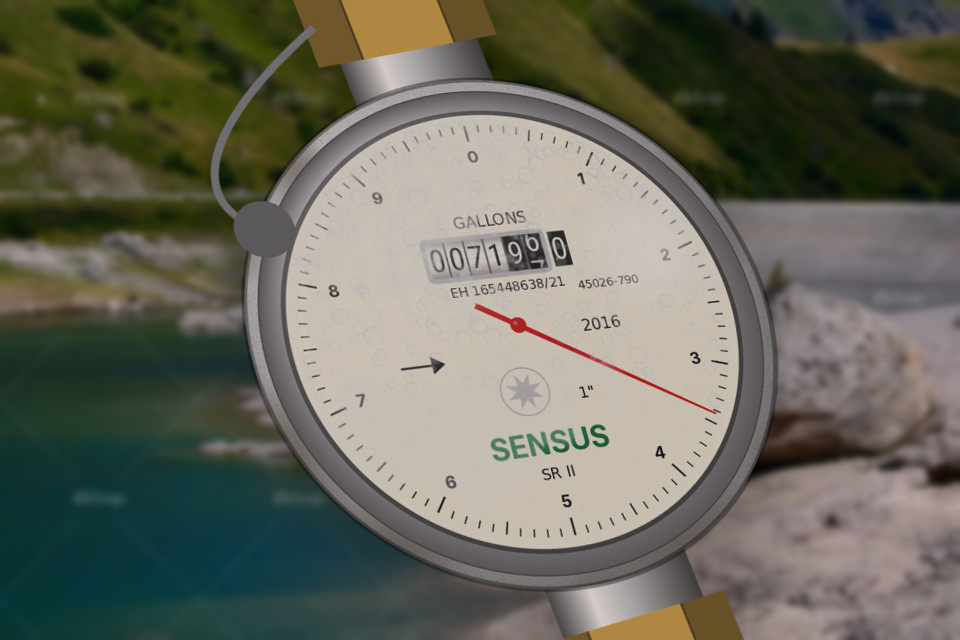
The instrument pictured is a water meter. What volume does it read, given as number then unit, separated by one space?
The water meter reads 71963.4 gal
